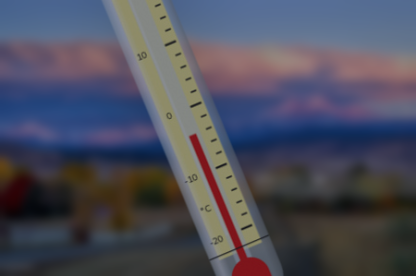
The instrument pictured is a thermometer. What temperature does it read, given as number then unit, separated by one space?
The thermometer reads -4 °C
